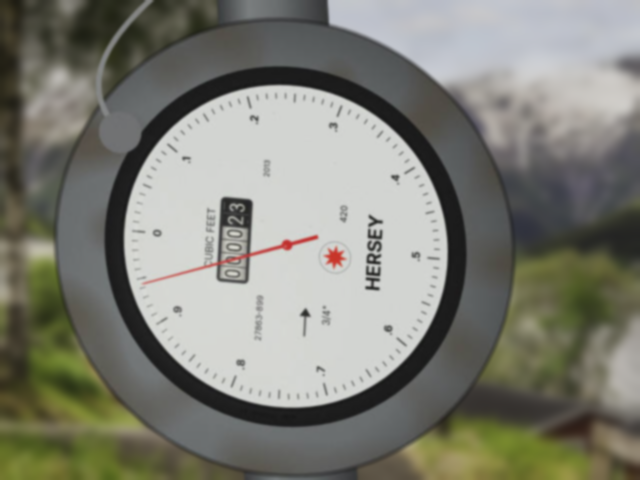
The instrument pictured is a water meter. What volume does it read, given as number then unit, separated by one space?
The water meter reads 22.94 ft³
